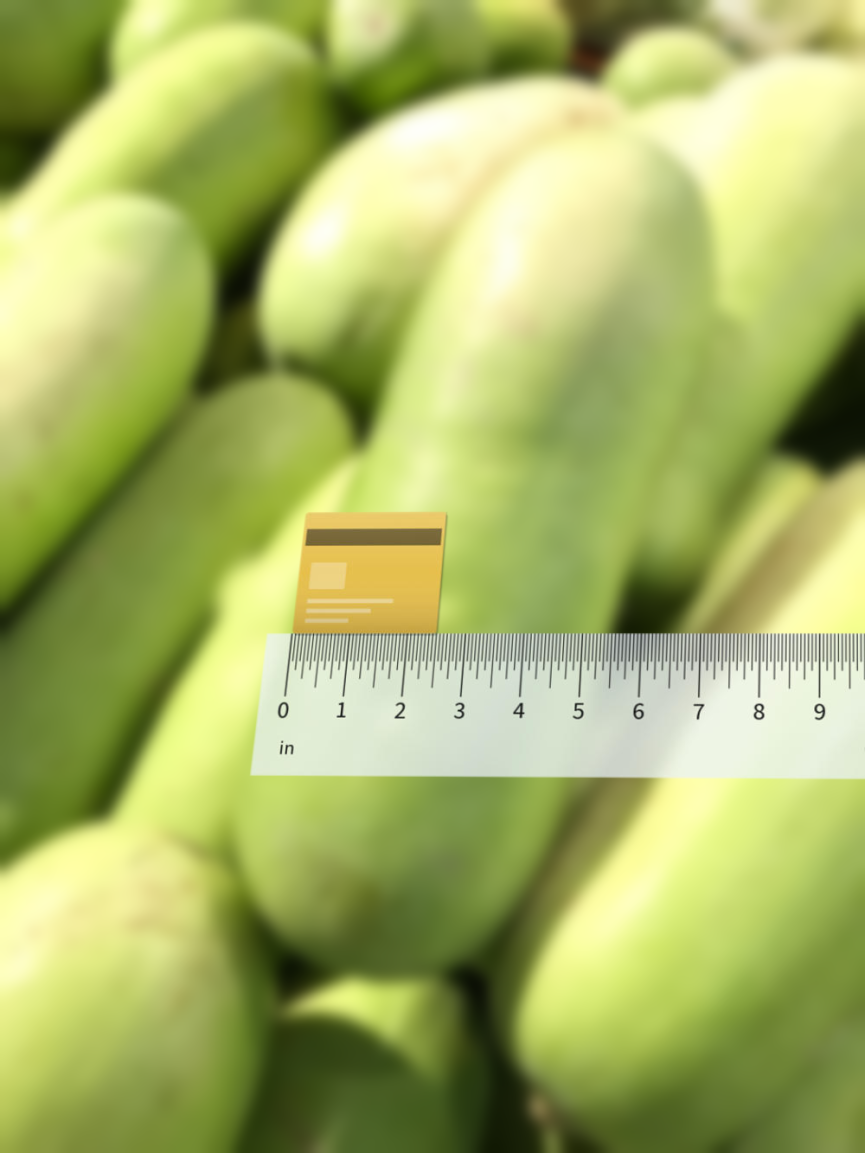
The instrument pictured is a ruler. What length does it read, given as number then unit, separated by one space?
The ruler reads 2.5 in
